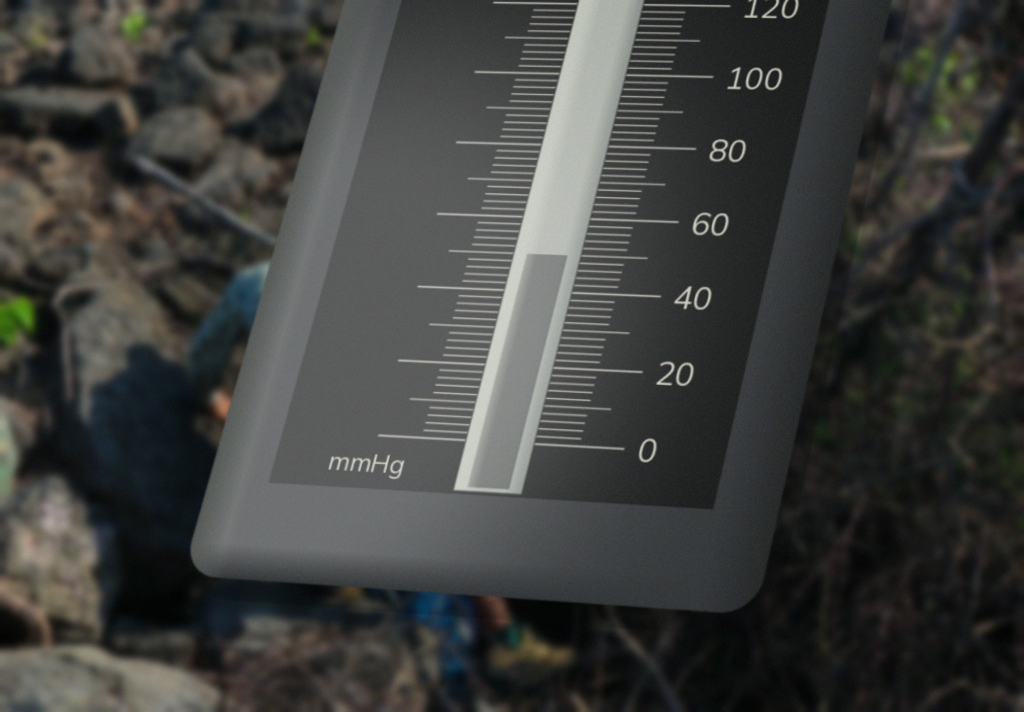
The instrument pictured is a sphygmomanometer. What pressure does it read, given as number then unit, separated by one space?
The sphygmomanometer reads 50 mmHg
